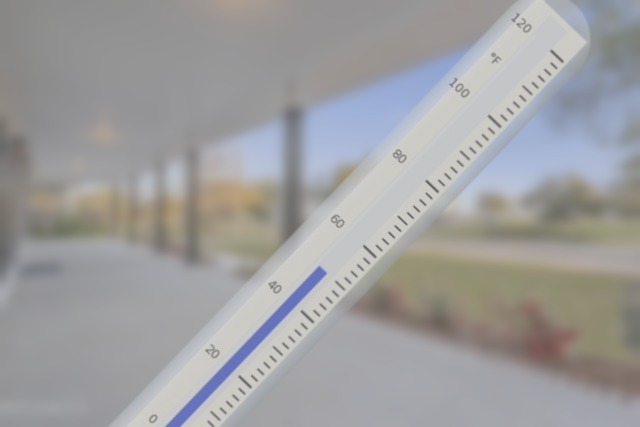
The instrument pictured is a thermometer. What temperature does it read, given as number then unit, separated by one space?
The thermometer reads 50 °F
